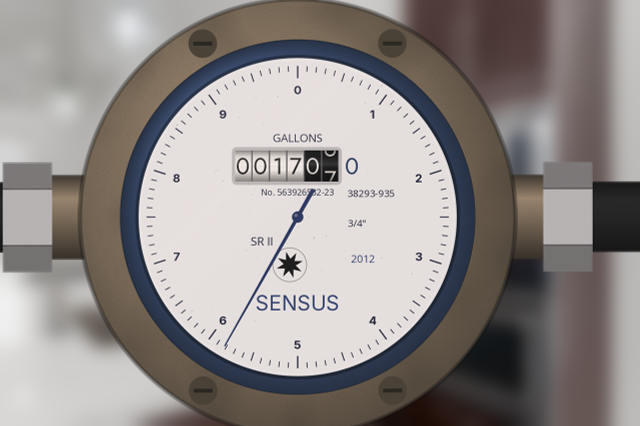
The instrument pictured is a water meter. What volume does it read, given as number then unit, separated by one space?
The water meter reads 17065.8 gal
